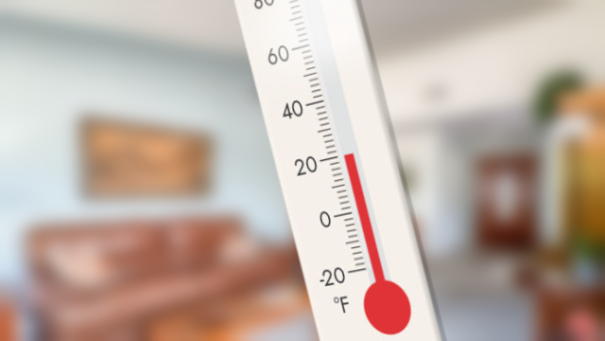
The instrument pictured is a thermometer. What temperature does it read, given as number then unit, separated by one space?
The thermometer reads 20 °F
